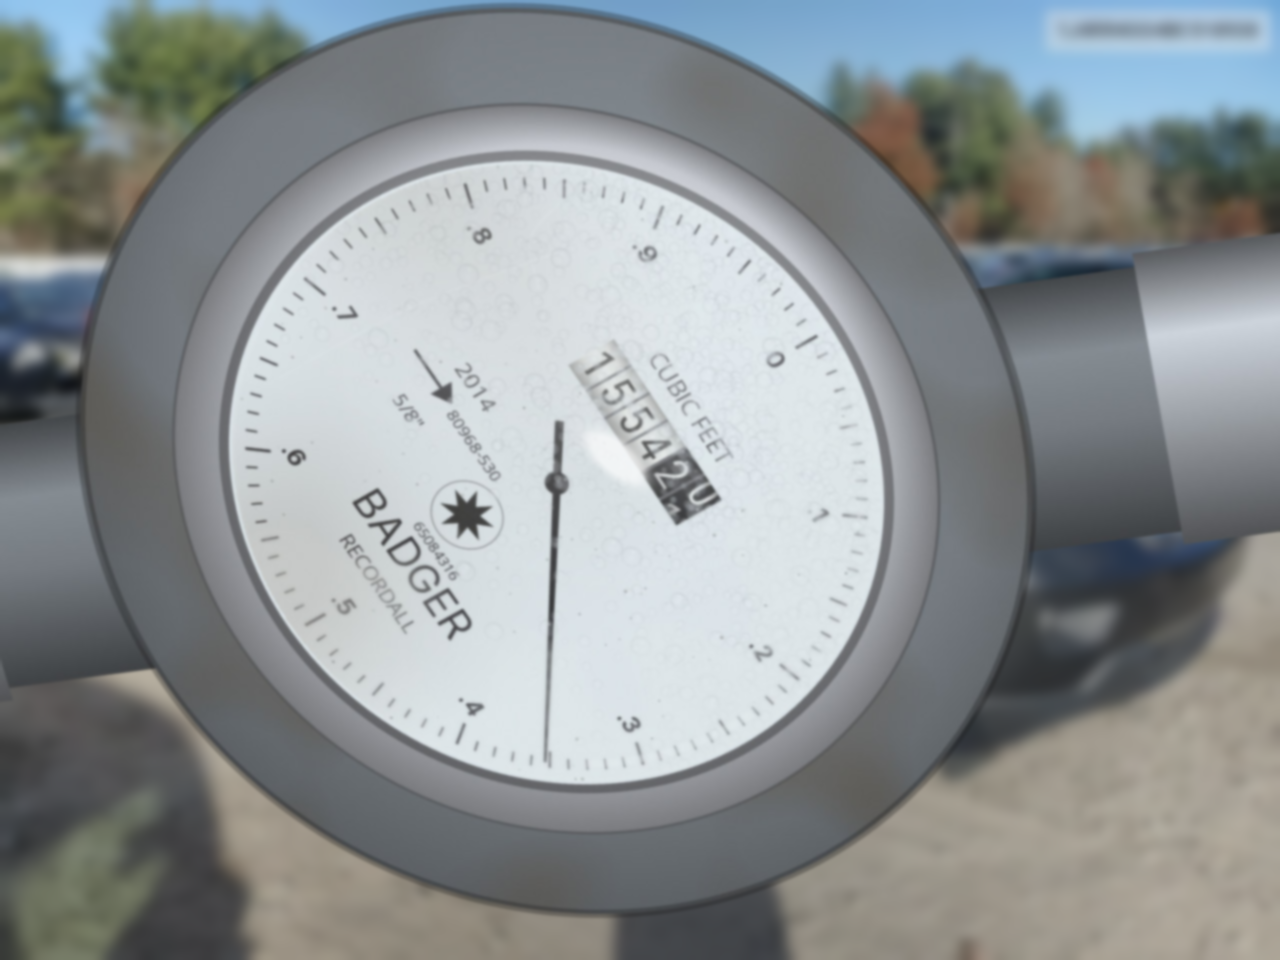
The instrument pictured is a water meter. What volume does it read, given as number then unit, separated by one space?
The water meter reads 155420.35 ft³
